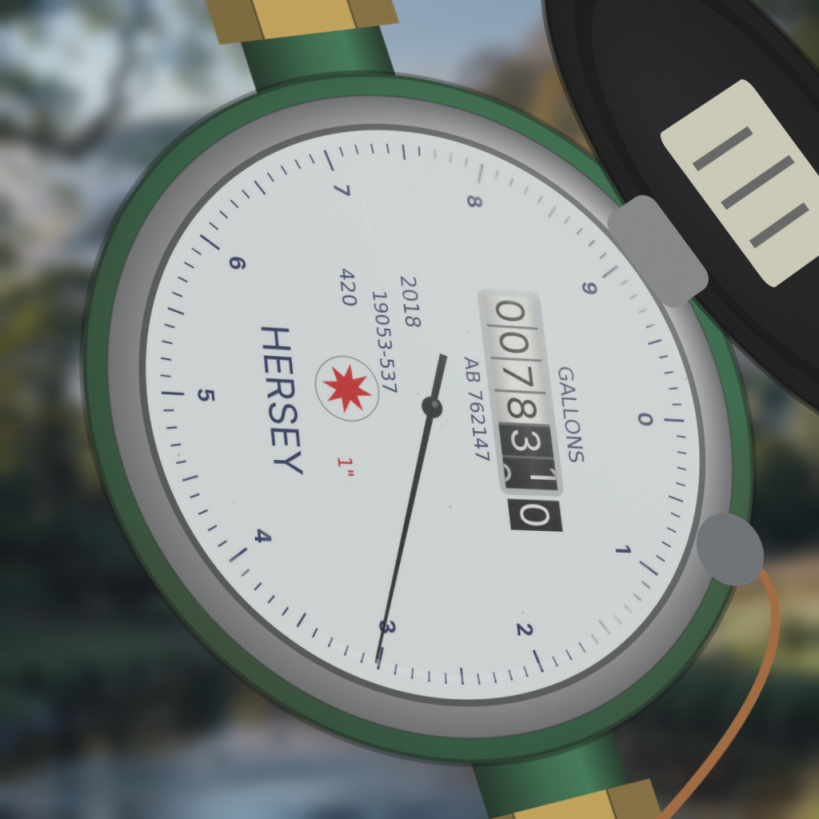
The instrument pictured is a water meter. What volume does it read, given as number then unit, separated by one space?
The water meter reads 78313.0 gal
